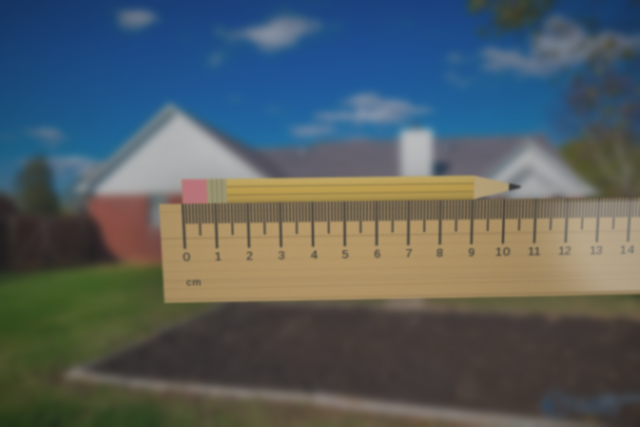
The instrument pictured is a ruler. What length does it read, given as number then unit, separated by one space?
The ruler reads 10.5 cm
